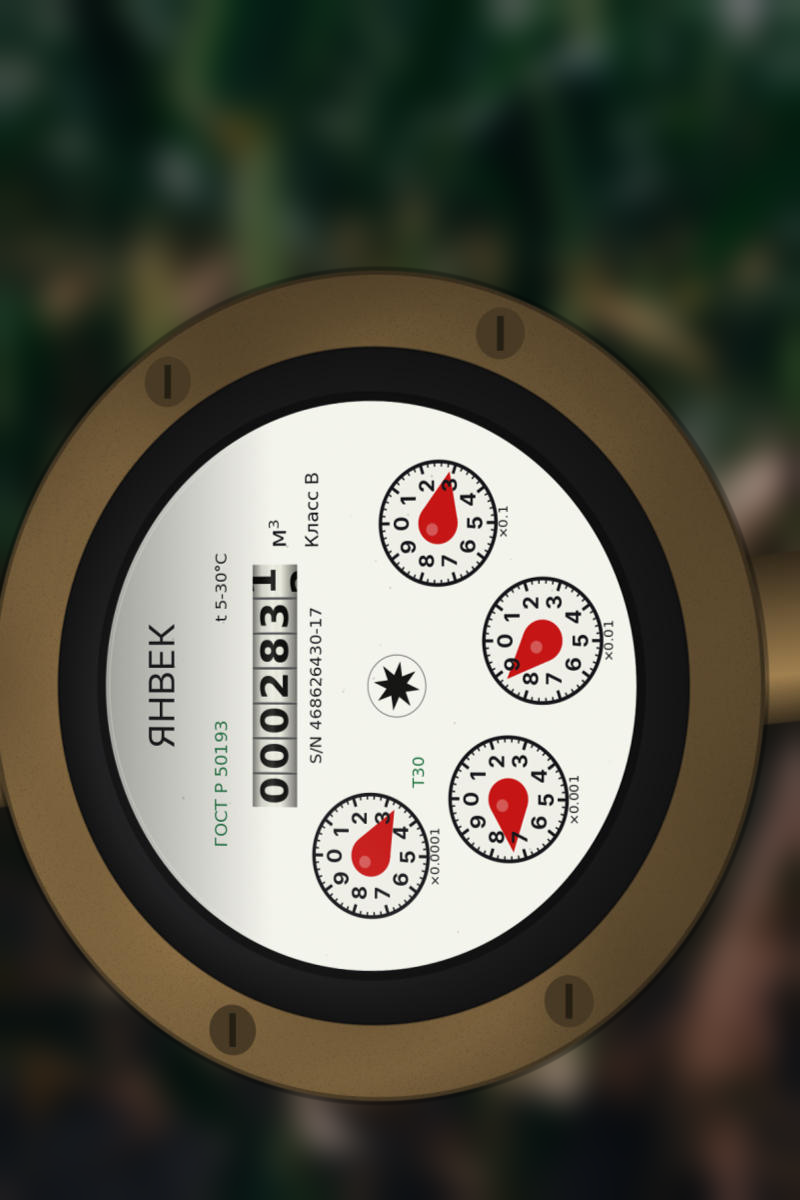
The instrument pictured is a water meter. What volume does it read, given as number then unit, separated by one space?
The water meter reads 2831.2873 m³
